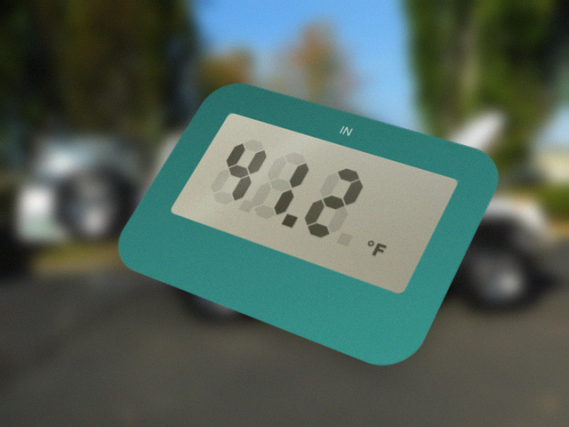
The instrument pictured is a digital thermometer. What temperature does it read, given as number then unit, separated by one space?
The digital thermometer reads 41.2 °F
